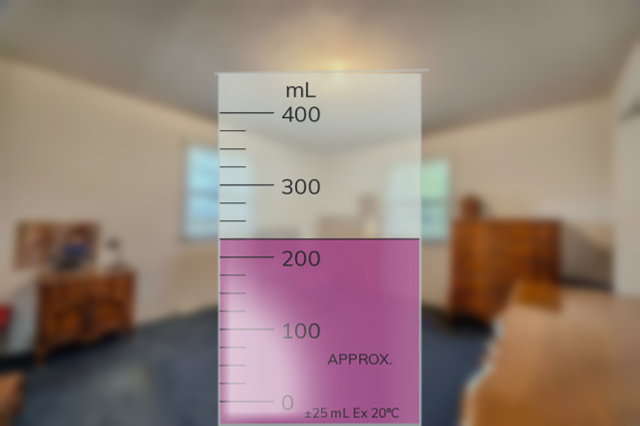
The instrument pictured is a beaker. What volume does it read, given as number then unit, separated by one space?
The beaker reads 225 mL
